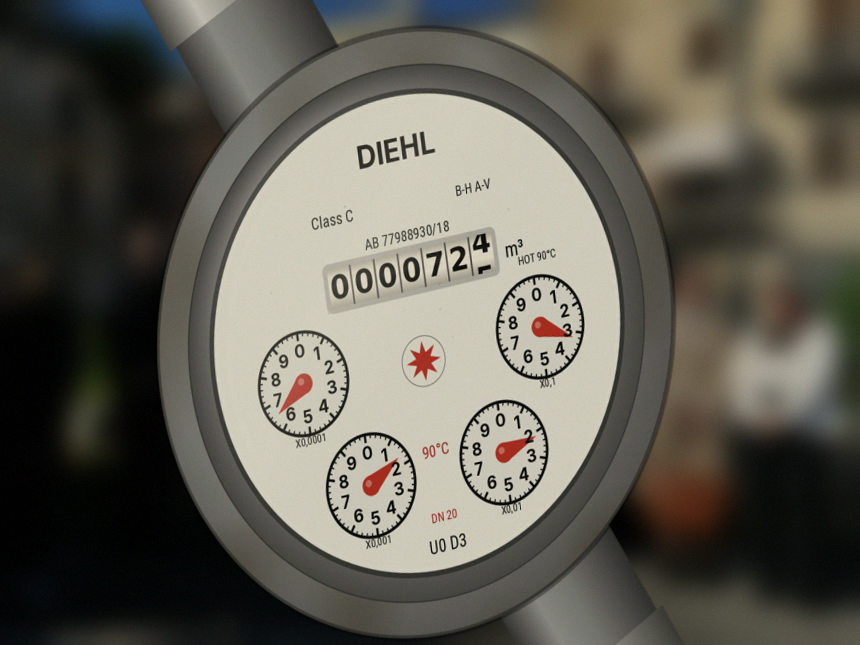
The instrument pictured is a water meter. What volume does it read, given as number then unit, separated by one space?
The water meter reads 724.3216 m³
